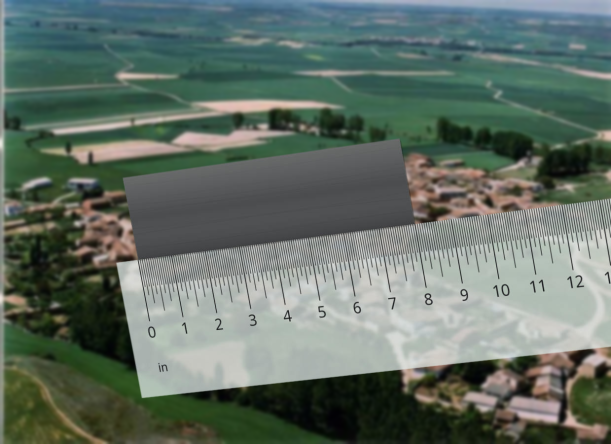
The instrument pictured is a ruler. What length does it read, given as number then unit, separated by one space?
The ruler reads 8 in
